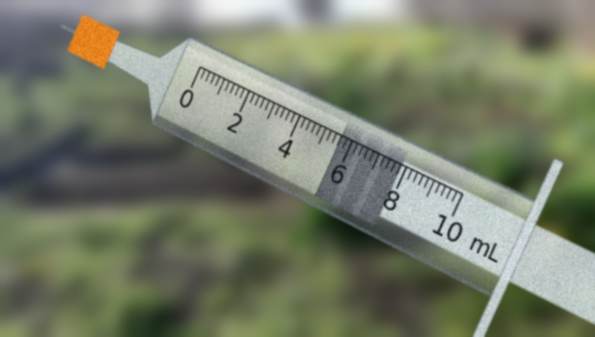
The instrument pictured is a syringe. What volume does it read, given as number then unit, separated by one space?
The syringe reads 5.6 mL
